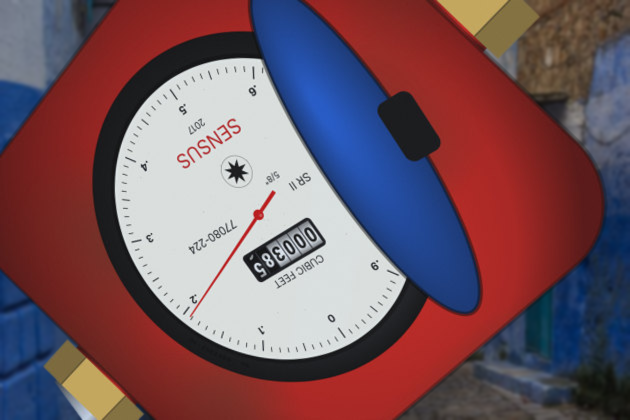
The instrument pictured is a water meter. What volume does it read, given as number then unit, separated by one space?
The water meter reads 385.19 ft³
